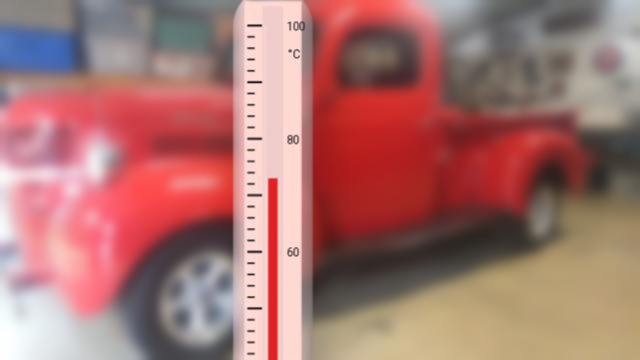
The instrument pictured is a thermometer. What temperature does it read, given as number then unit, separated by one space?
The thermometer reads 73 °C
